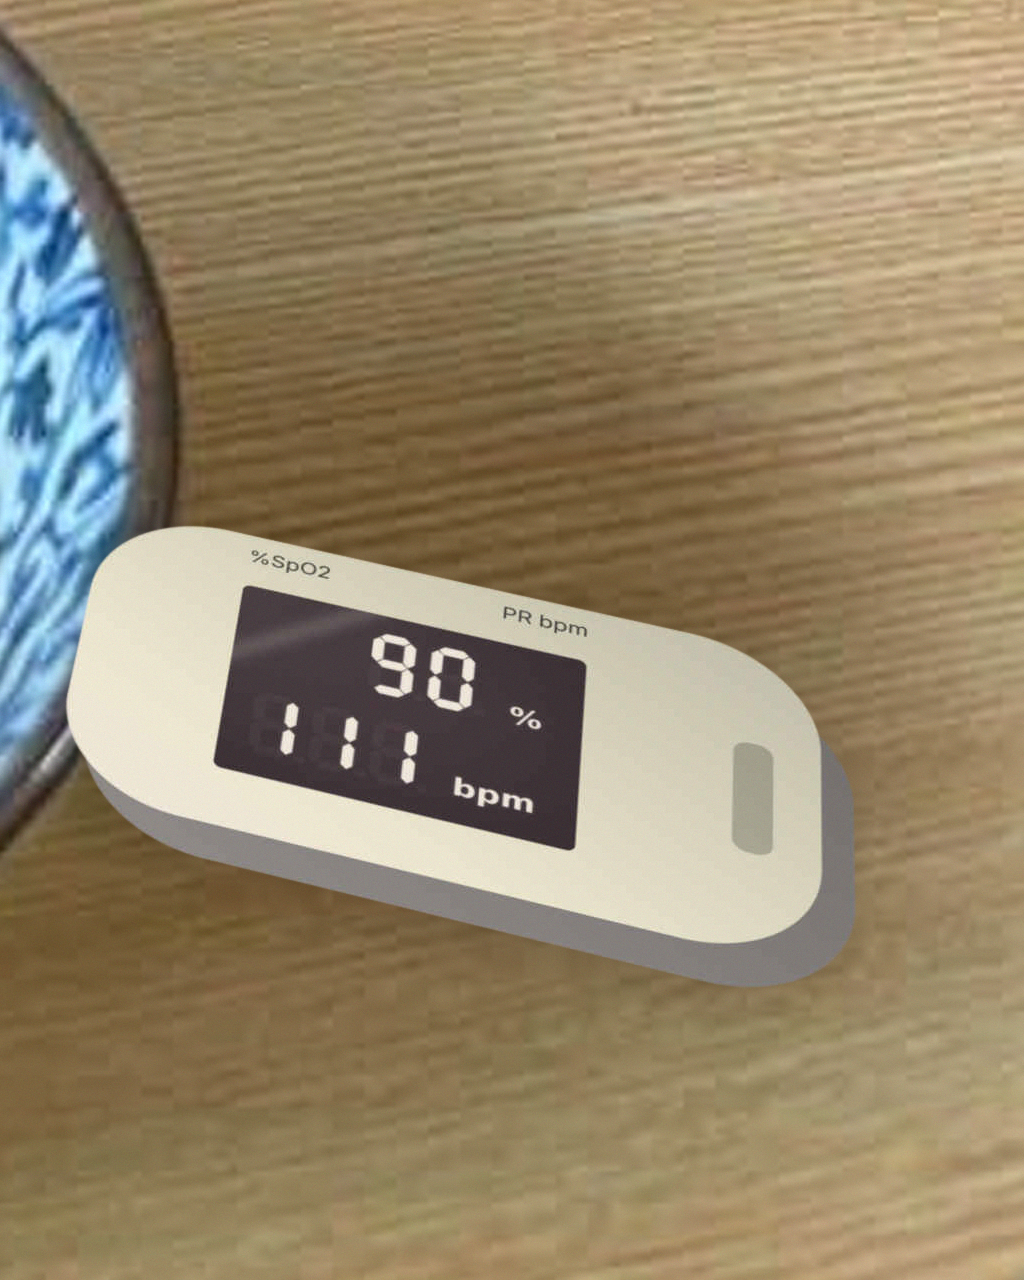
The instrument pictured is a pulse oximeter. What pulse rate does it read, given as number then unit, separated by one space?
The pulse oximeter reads 111 bpm
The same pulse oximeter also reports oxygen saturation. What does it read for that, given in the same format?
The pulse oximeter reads 90 %
